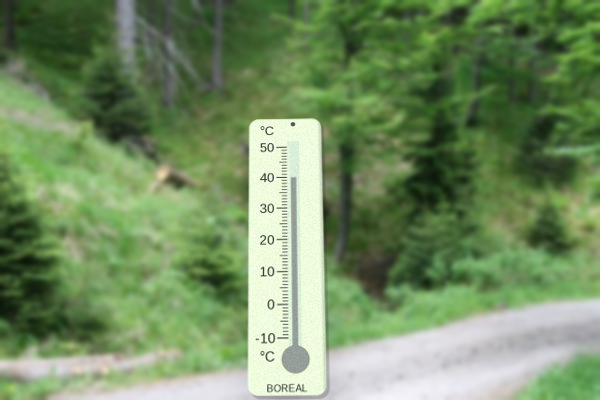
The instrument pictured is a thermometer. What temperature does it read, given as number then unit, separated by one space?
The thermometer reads 40 °C
